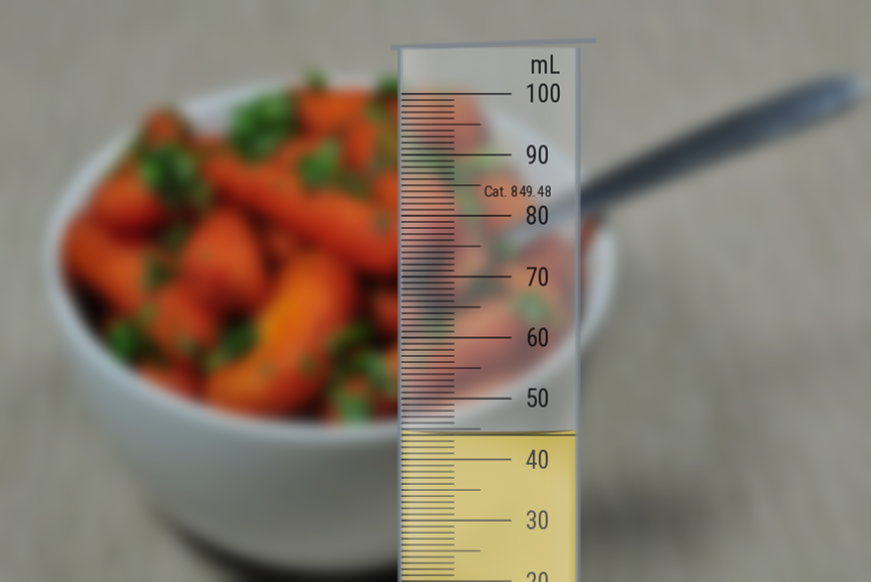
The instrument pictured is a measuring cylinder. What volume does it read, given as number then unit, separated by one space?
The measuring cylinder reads 44 mL
